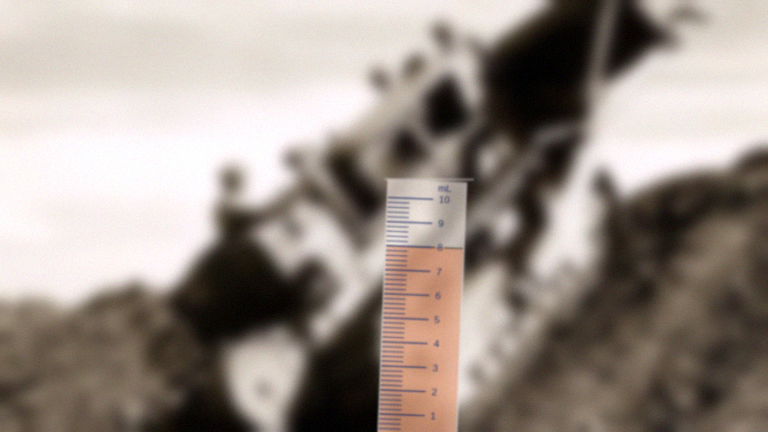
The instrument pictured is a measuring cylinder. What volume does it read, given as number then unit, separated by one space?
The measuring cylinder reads 8 mL
